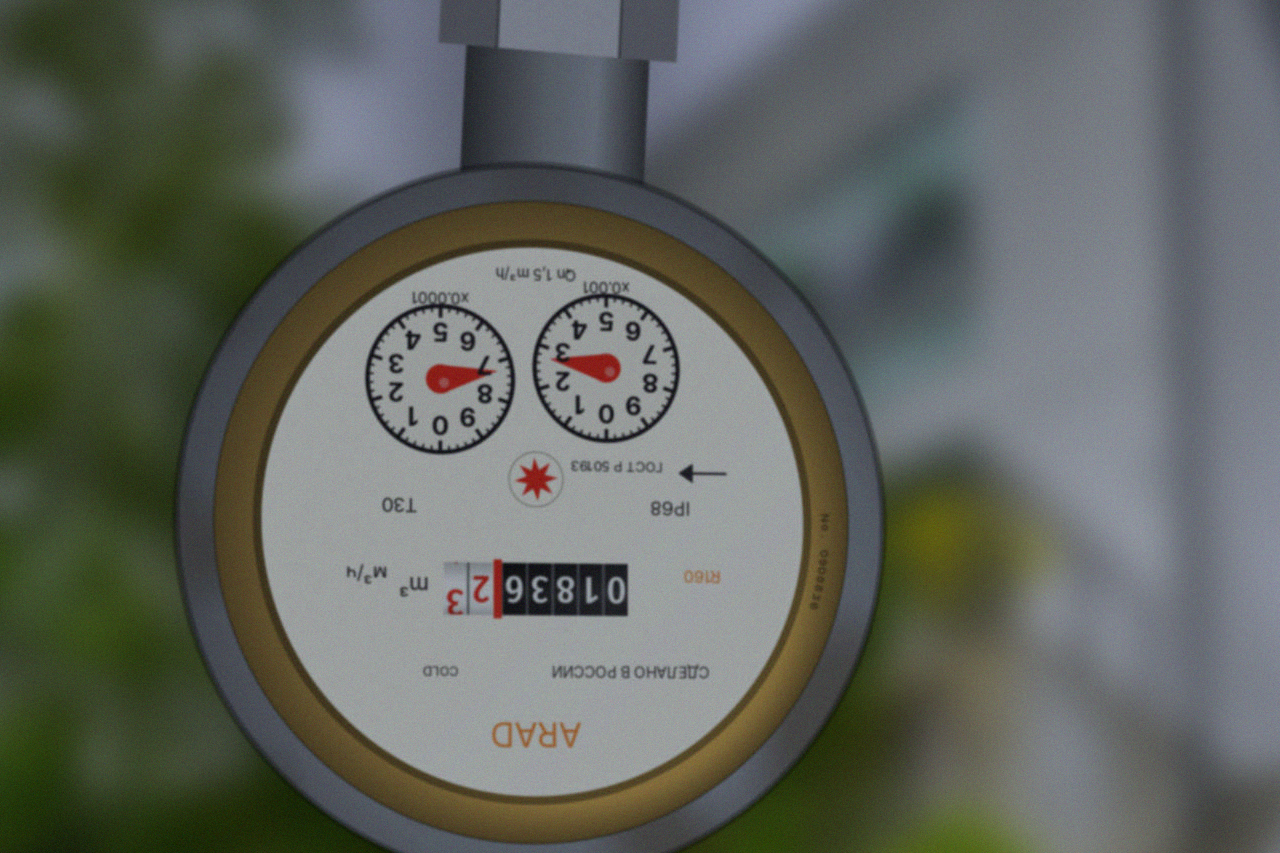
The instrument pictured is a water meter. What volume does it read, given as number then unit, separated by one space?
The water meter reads 1836.2327 m³
